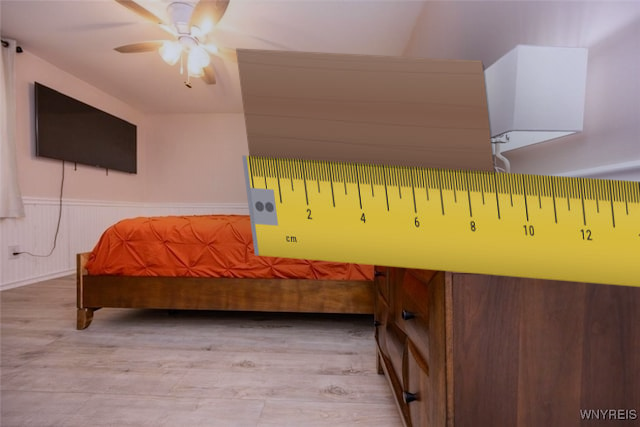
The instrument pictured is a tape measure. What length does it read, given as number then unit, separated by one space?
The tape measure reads 9 cm
